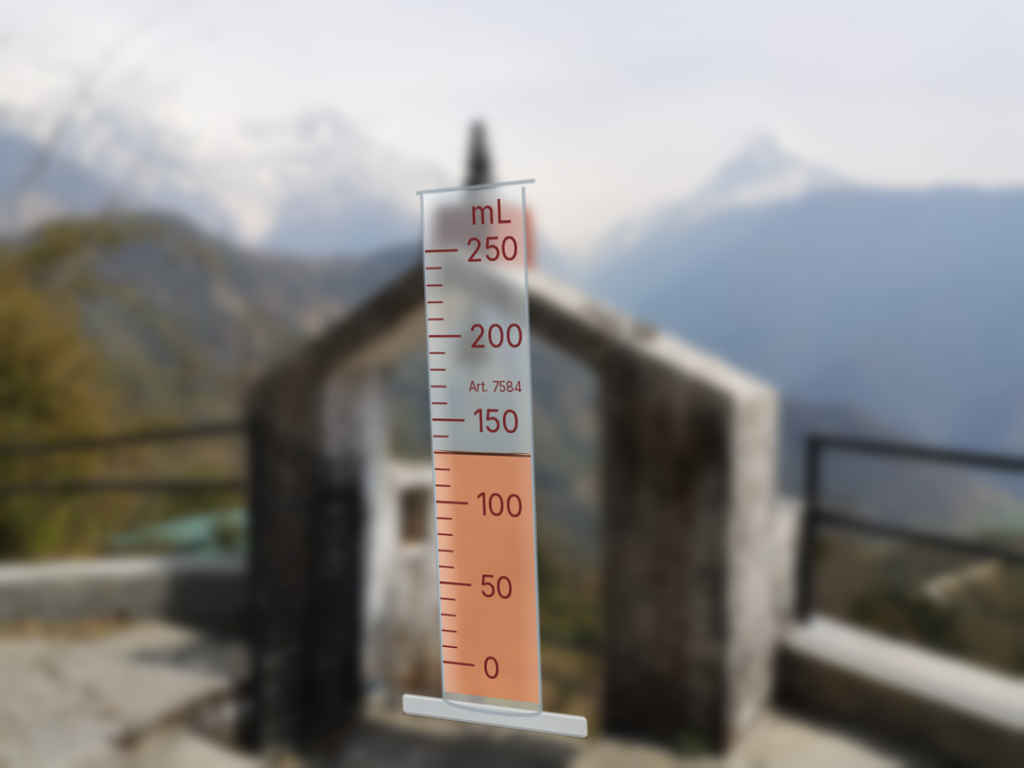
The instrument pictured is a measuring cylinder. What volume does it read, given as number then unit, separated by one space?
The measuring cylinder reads 130 mL
